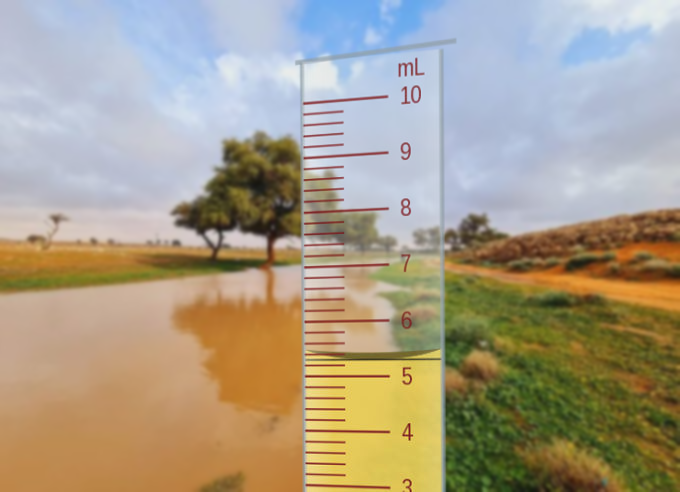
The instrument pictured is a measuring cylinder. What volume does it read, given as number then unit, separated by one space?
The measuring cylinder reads 5.3 mL
